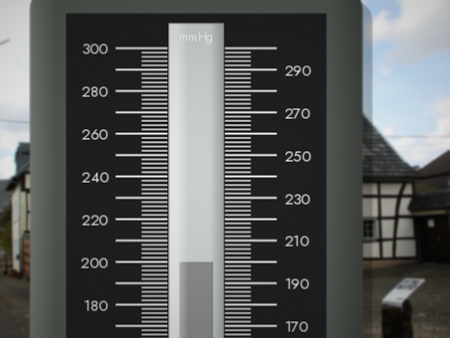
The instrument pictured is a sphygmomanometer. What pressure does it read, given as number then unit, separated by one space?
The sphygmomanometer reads 200 mmHg
